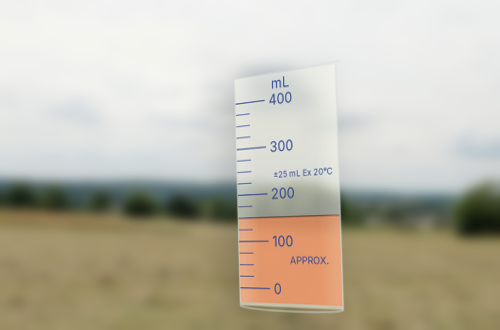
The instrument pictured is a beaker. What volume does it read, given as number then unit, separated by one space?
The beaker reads 150 mL
